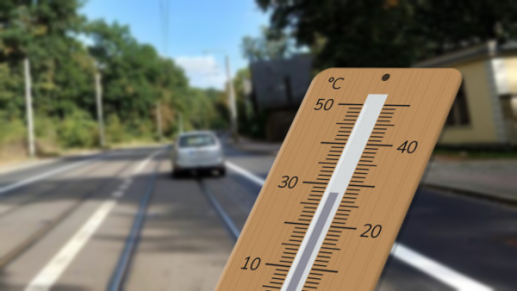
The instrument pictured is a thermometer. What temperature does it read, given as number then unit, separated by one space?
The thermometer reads 28 °C
